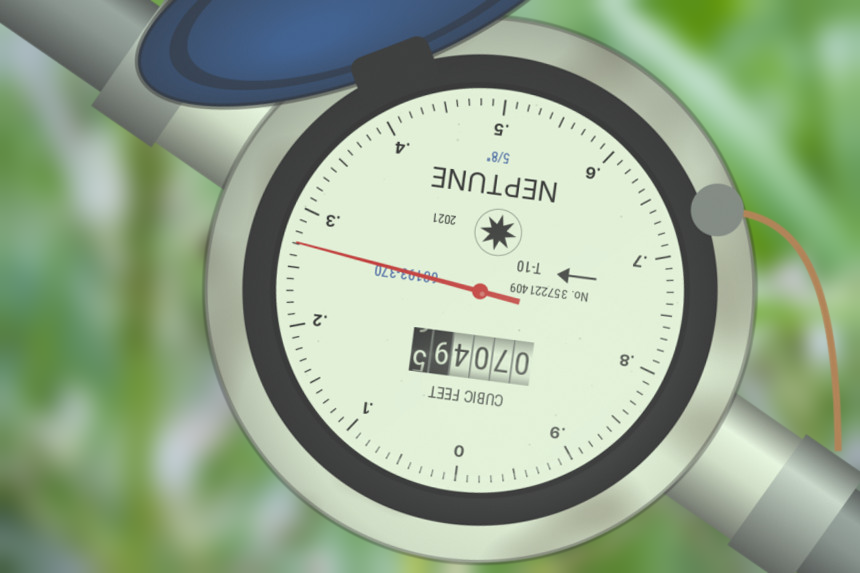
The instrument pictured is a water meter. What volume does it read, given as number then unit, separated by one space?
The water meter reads 70495.27 ft³
